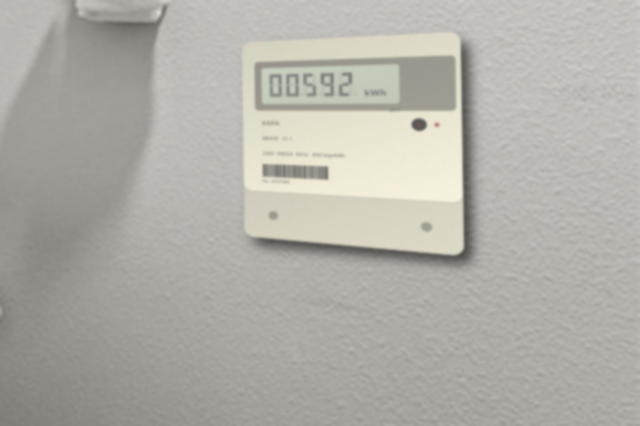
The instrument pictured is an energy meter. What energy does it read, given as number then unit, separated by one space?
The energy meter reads 592 kWh
